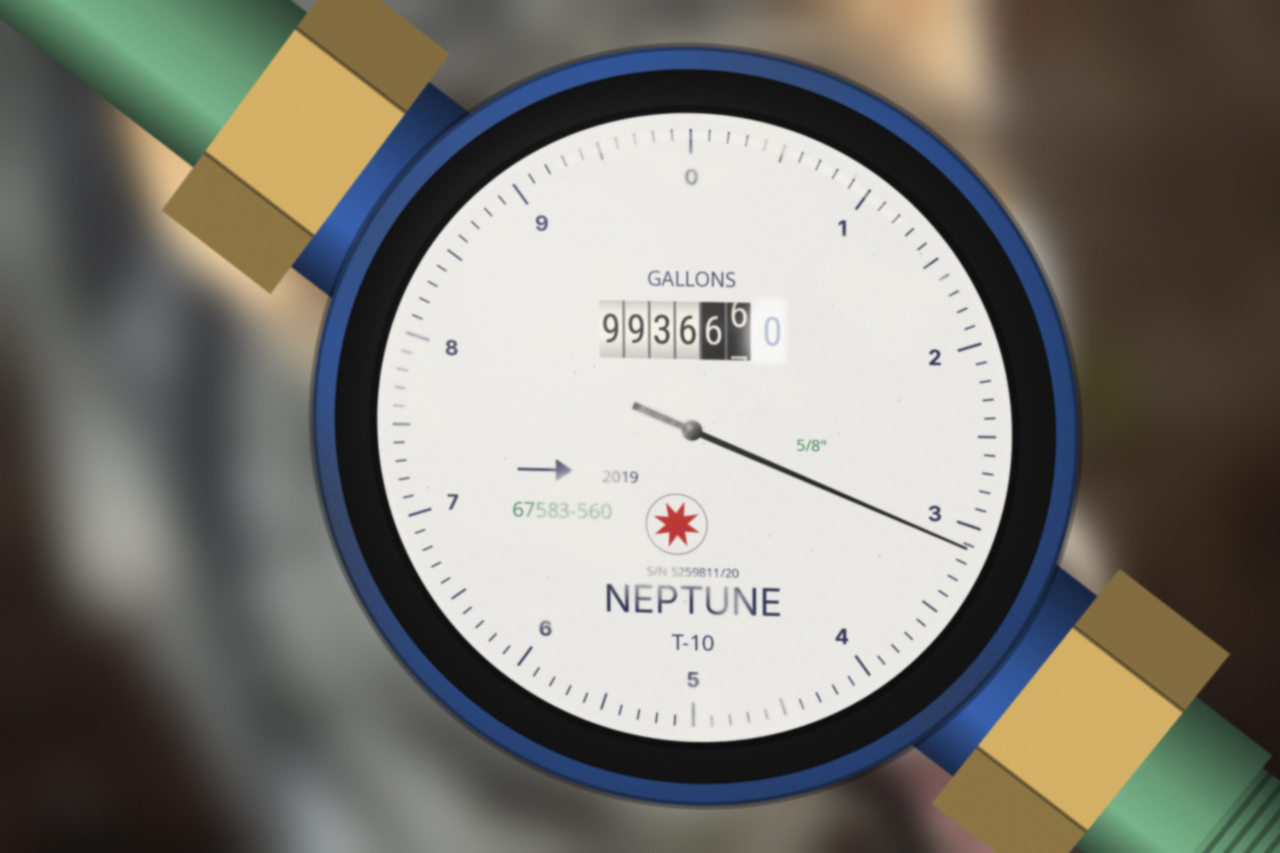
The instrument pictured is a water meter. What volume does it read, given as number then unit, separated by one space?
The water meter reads 9936663.1 gal
